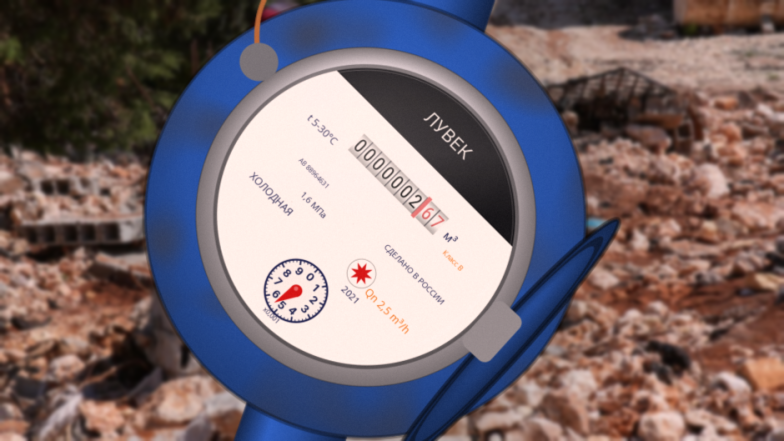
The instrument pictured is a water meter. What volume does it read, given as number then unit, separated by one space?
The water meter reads 2.675 m³
